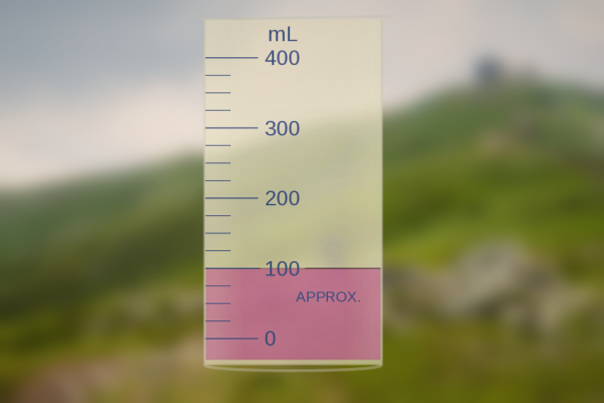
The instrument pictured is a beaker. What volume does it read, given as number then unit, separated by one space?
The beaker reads 100 mL
